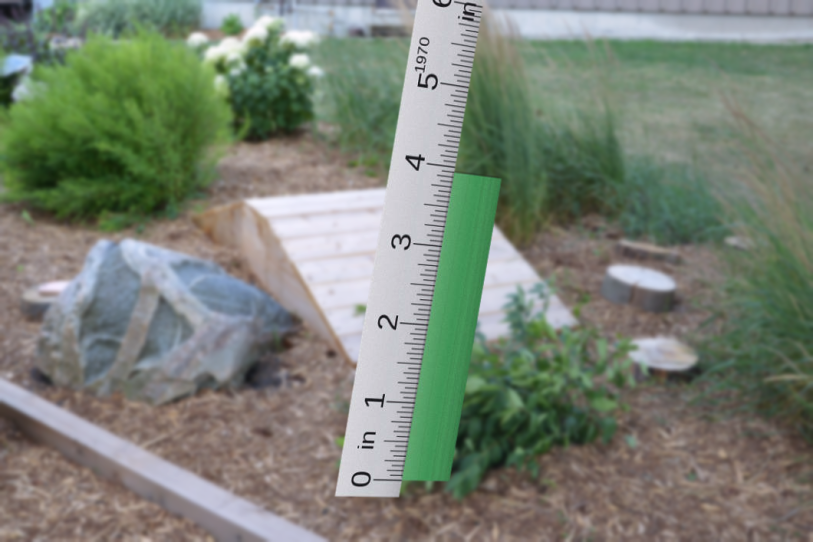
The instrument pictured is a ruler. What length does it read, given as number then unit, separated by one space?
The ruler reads 3.9375 in
